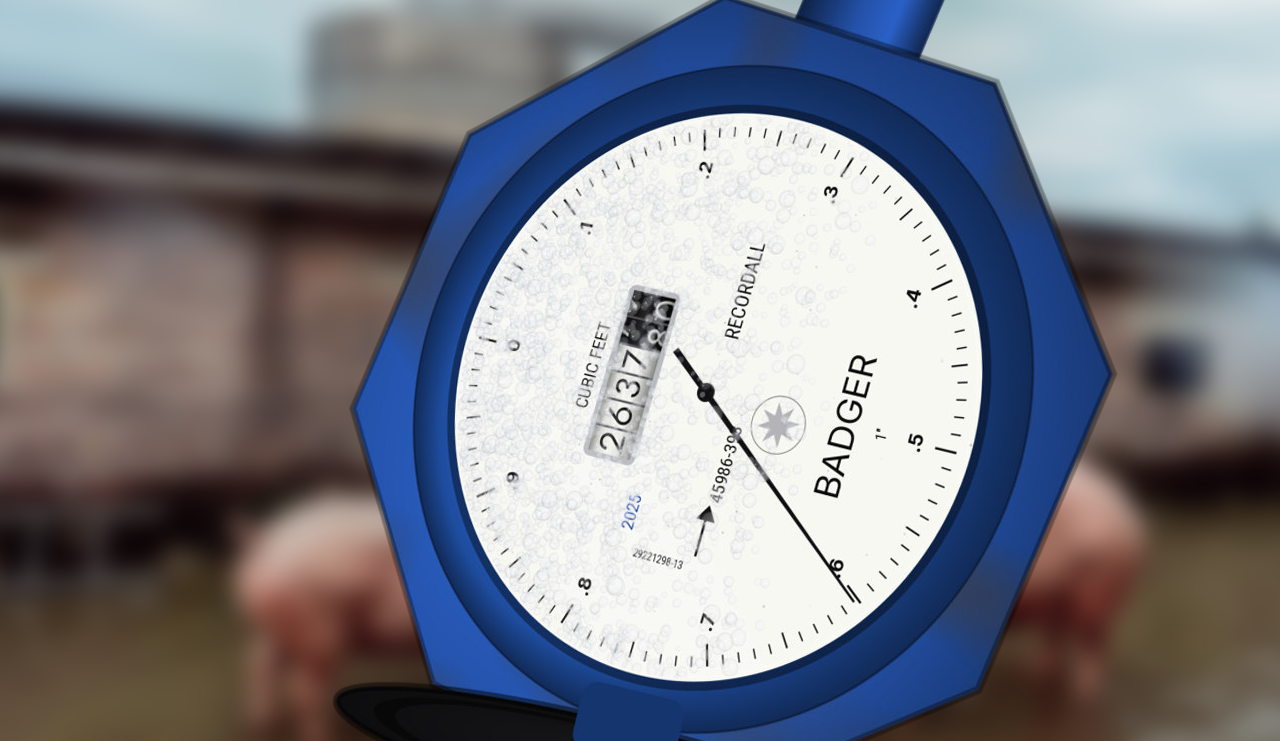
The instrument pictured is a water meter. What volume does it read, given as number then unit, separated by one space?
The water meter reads 263779.60 ft³
